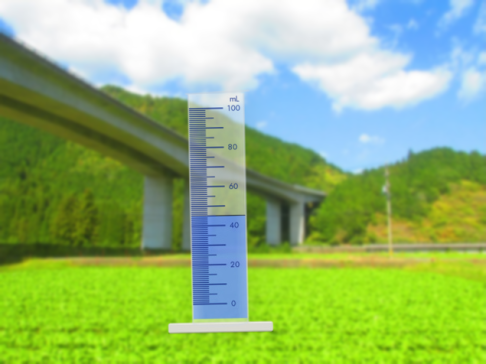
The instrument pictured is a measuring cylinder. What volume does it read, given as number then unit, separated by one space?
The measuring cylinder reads 45 mL
